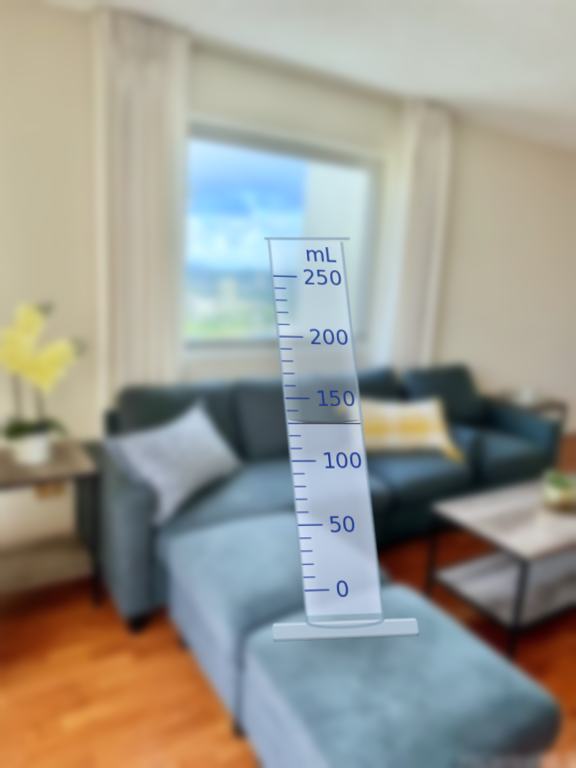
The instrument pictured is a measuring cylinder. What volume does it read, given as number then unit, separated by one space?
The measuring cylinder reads 130 mL
